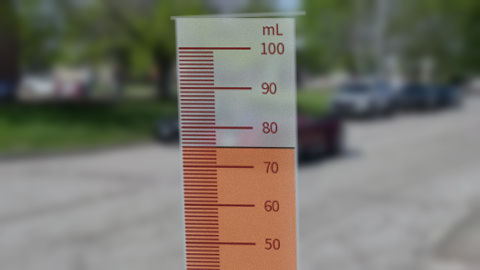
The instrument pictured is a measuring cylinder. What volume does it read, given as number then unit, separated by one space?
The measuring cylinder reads 75 mL
